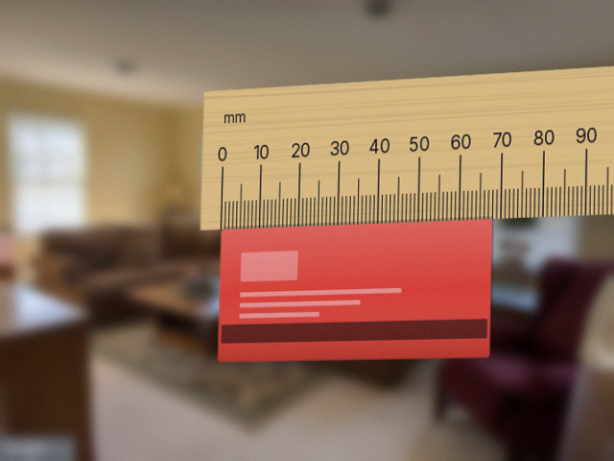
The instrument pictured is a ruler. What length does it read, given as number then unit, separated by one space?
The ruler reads 68 mm
